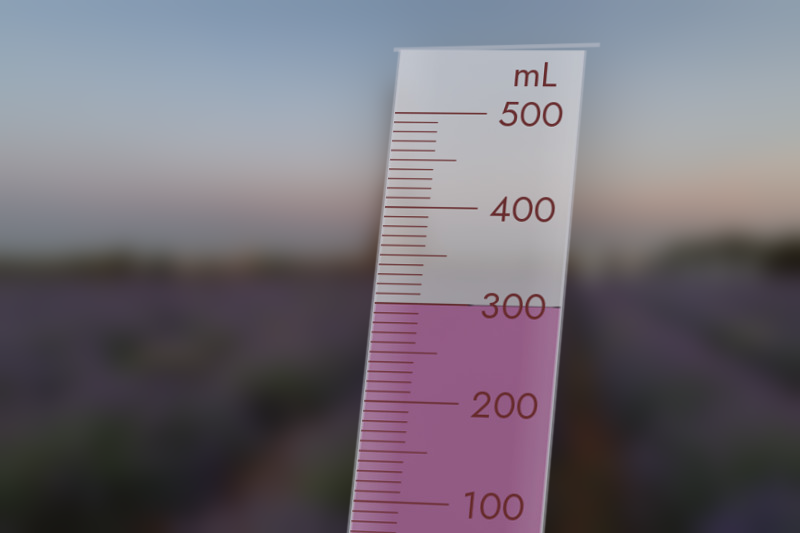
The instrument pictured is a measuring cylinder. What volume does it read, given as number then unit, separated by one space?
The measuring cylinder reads 300 mL
